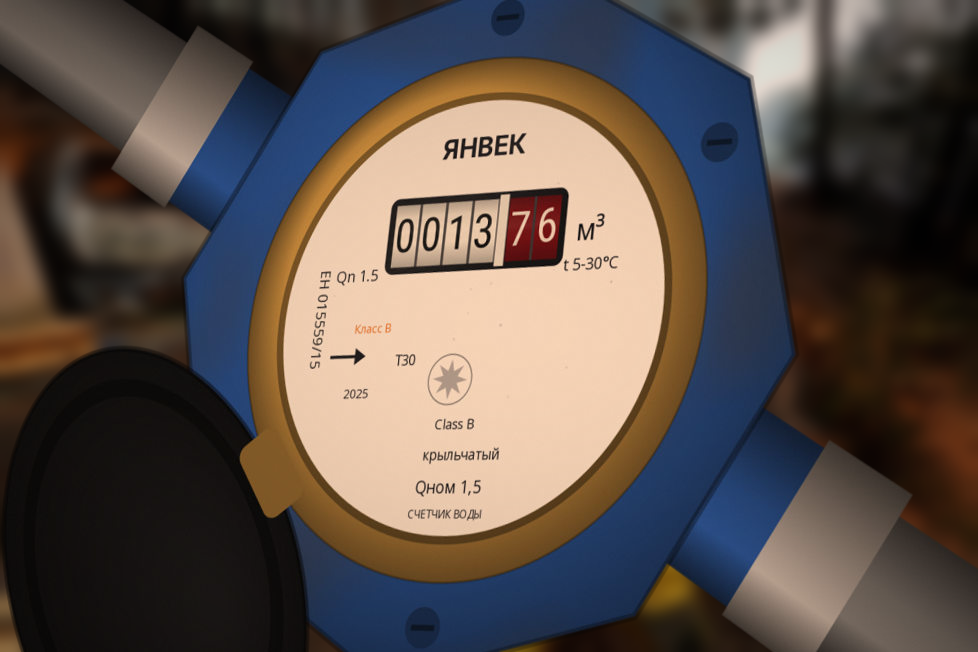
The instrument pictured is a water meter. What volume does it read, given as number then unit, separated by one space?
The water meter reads 13.76 m³
